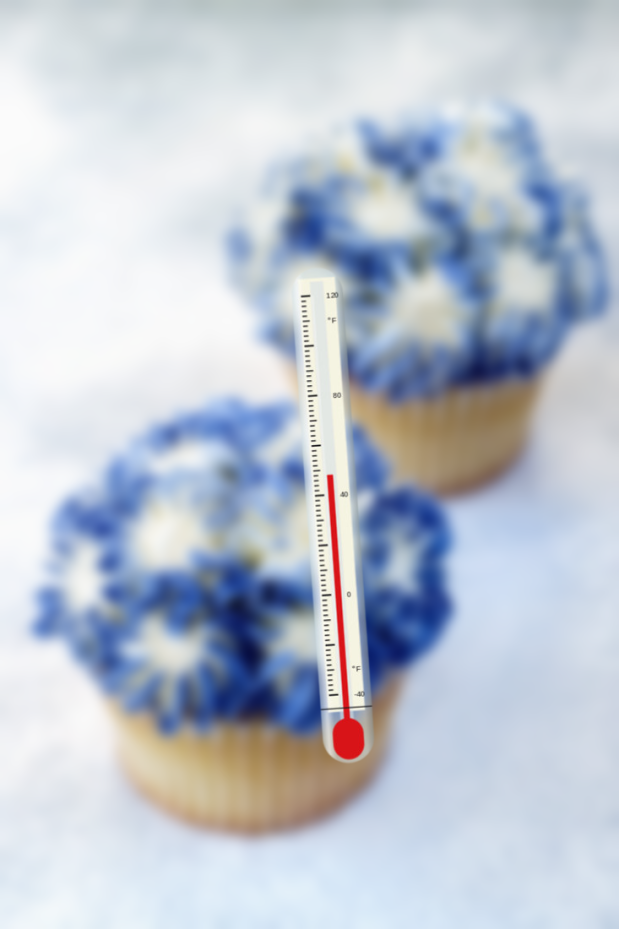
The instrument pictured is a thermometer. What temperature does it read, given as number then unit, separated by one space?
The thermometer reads 48 °F
